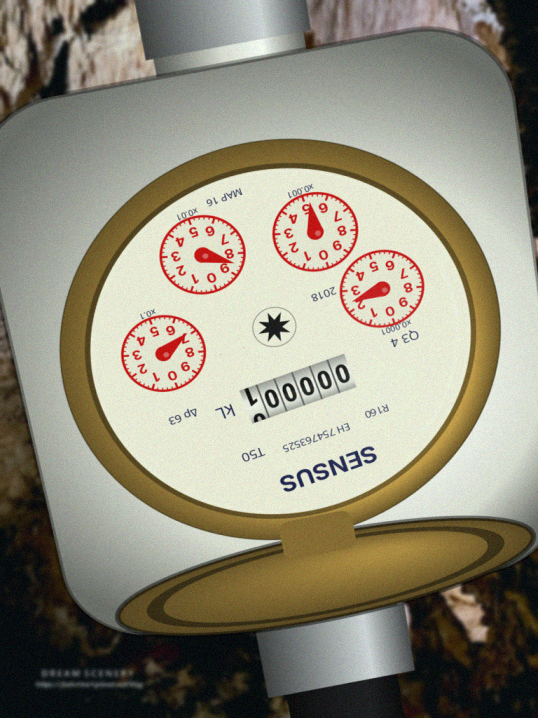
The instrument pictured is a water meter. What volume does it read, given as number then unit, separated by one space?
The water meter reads 0.6852 kL
